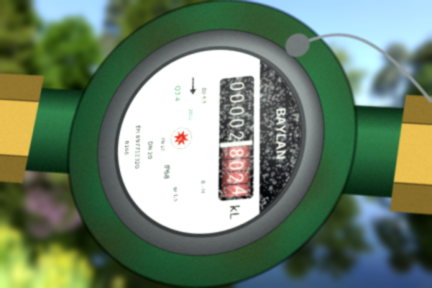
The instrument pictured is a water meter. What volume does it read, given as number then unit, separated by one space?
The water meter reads 2.8024 kL
